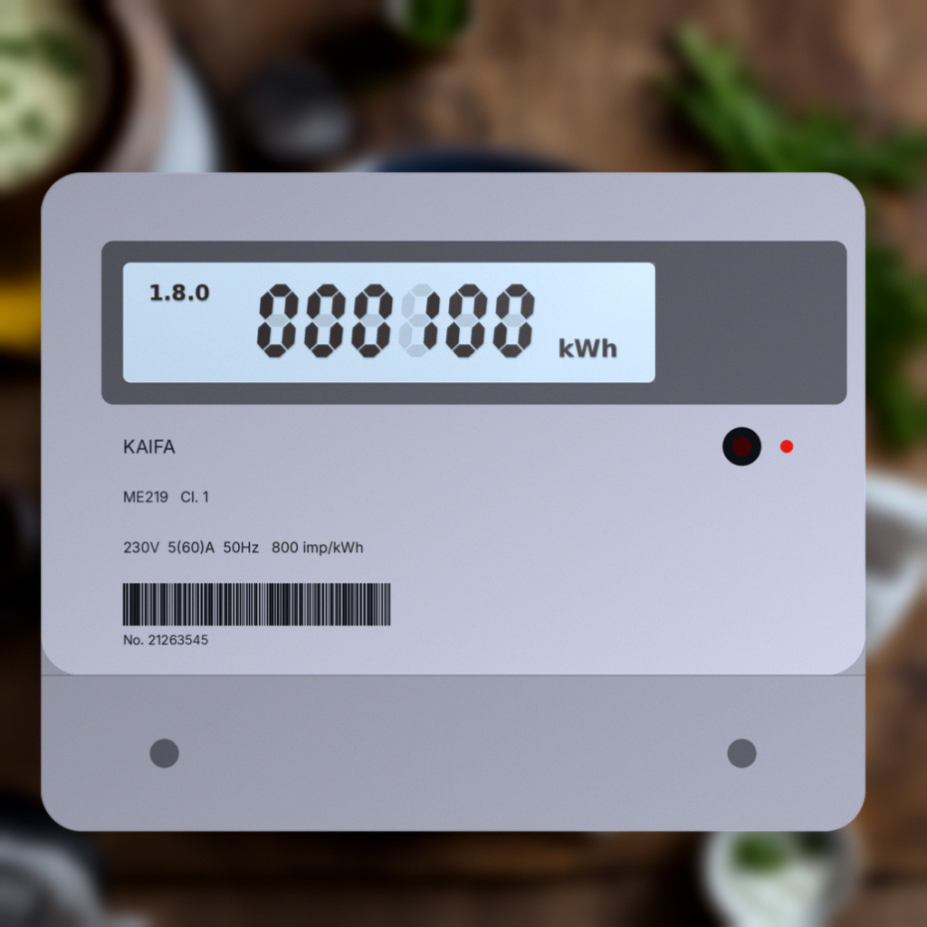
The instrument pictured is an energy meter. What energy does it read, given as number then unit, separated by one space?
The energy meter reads 100 kWh
